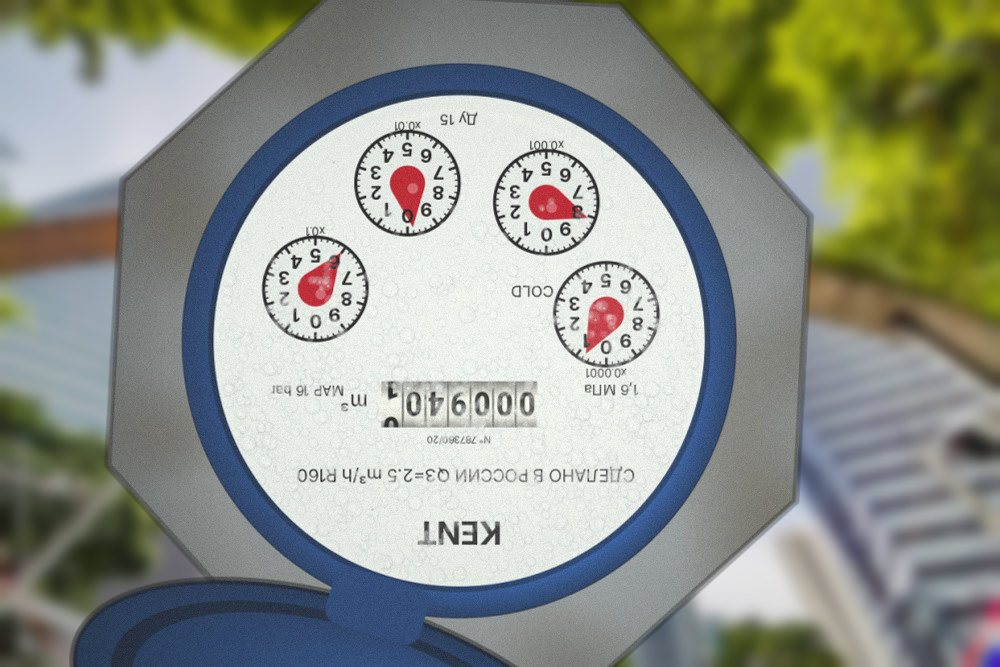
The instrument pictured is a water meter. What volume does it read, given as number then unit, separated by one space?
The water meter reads 9400.5980 m³
